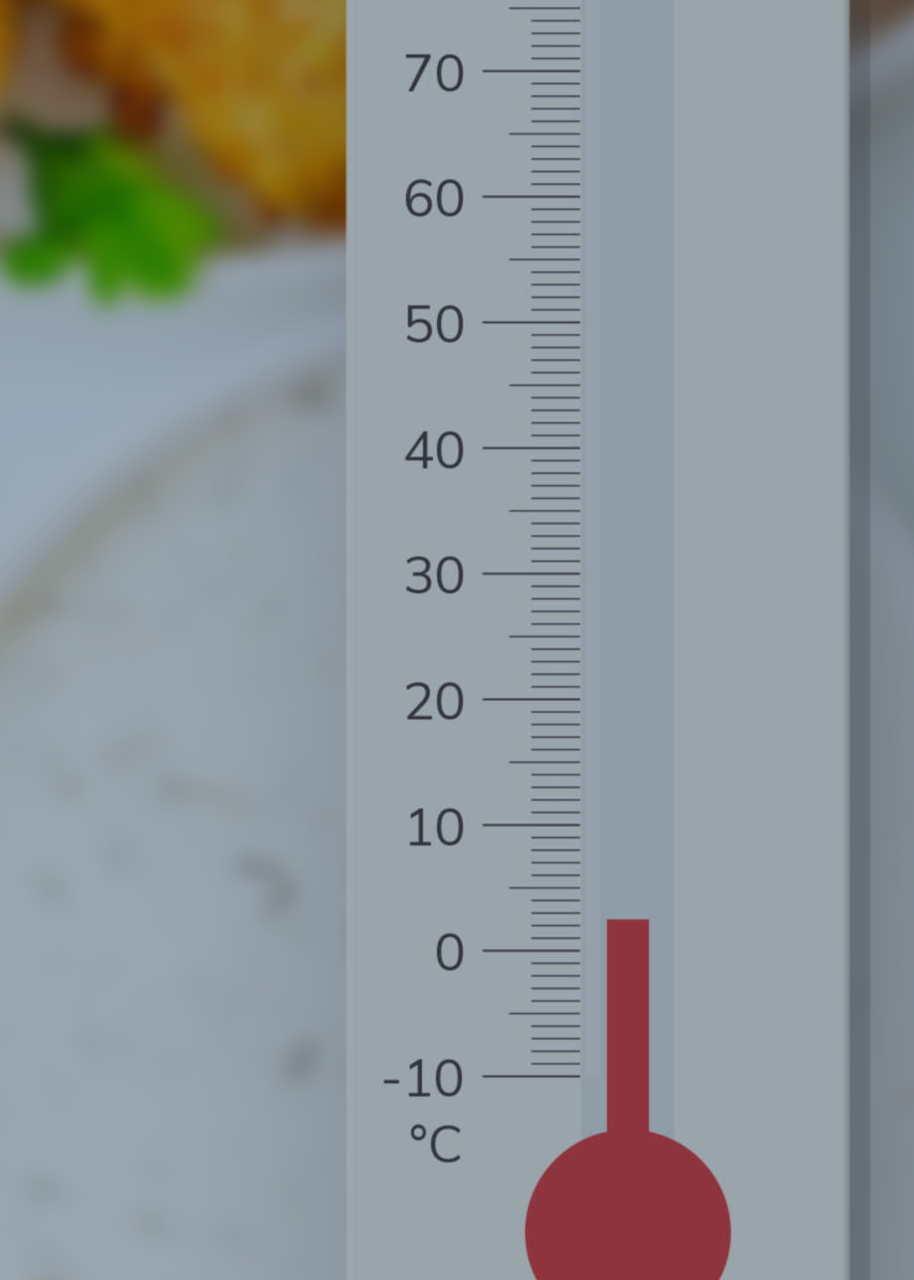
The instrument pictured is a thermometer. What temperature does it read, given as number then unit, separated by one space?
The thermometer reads 2.5 °C
